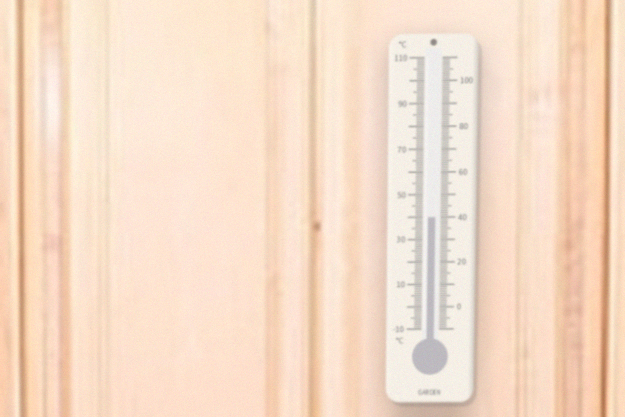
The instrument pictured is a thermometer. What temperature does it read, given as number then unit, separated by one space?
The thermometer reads 40 °C
